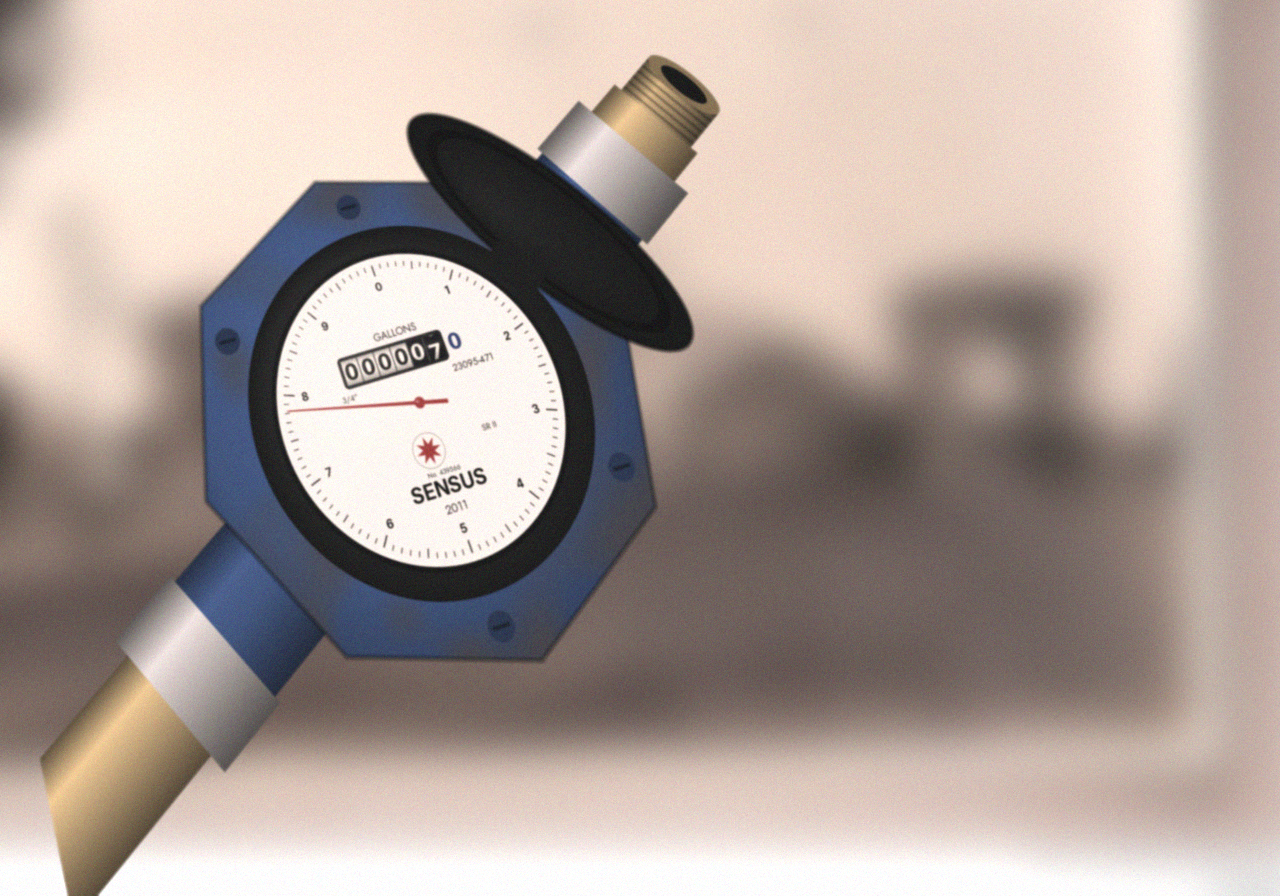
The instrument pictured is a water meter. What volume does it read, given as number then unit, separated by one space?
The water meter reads 67.8 gal
